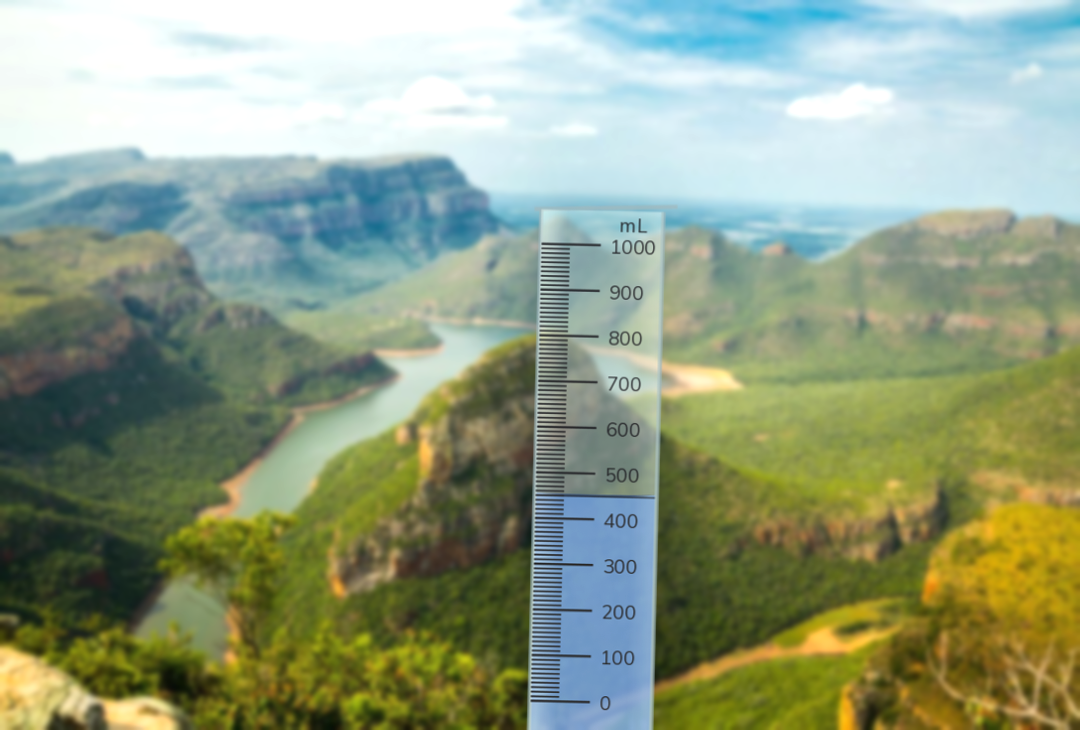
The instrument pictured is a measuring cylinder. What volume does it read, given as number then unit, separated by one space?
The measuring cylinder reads 450 mL
